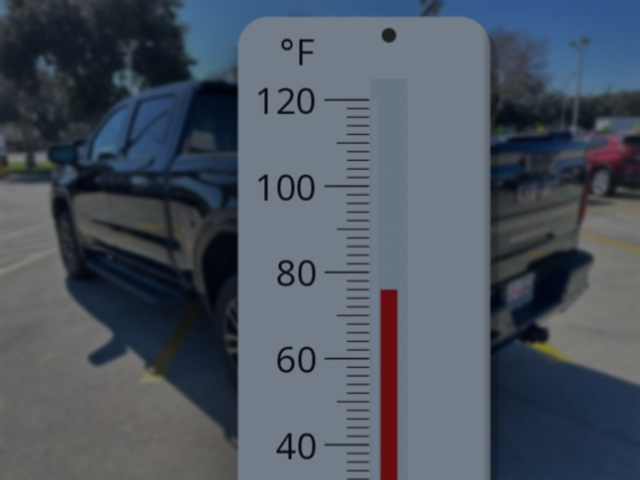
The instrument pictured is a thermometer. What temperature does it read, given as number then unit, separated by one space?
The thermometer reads 76 °F
